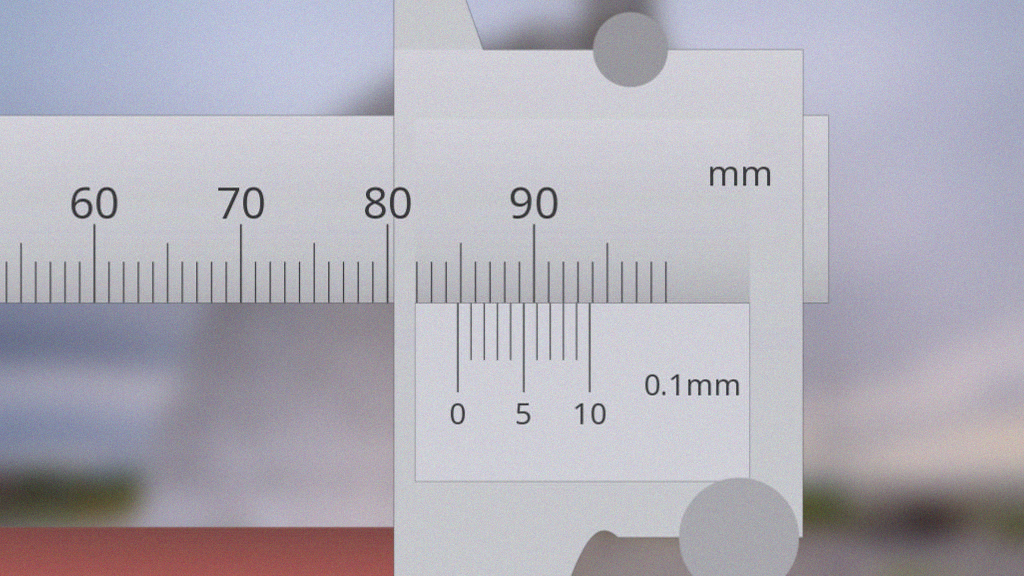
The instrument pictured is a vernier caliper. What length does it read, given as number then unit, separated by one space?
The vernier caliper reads 84.8 mm
